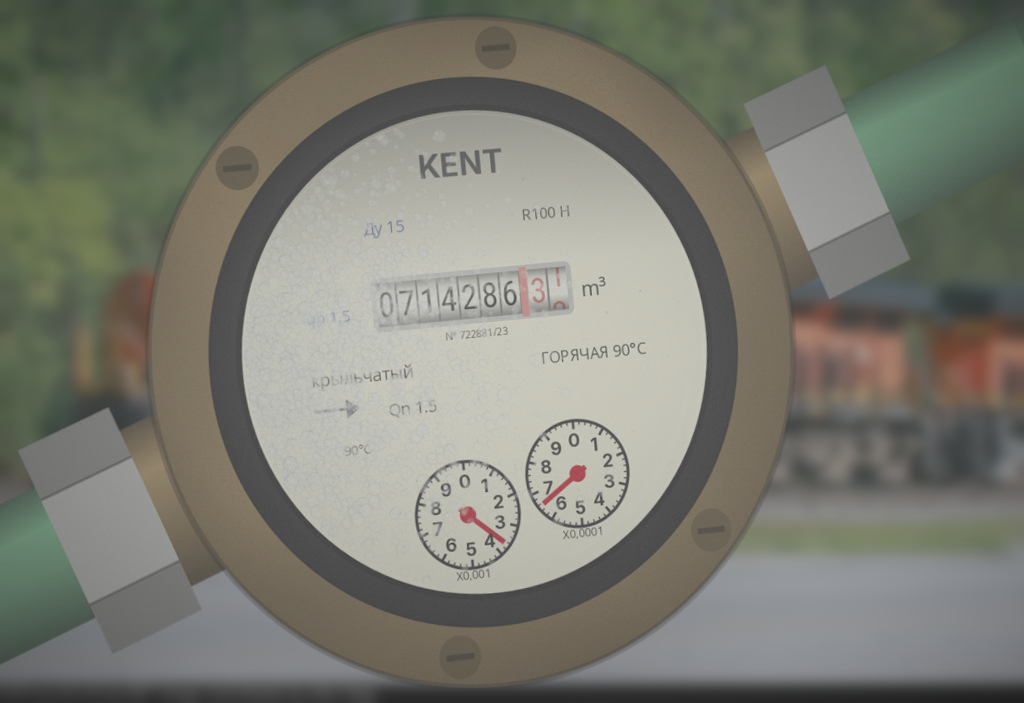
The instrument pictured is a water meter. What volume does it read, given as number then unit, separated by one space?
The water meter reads 714286.3136 m³
